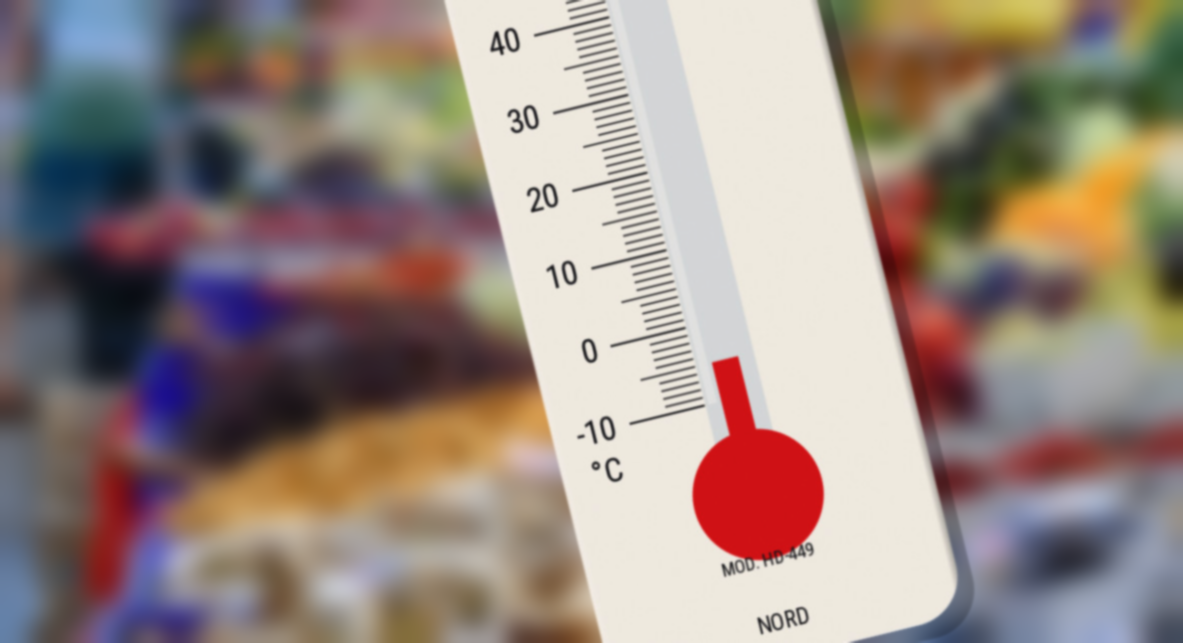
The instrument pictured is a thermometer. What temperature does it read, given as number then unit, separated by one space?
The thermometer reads -5 °C
